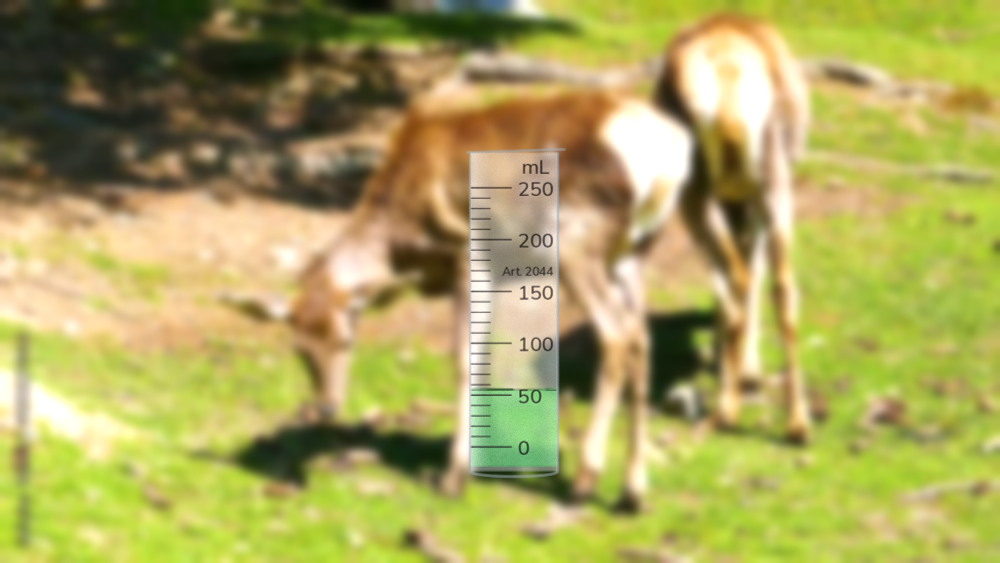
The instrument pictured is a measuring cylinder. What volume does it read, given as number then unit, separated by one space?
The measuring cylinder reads 55 mL
